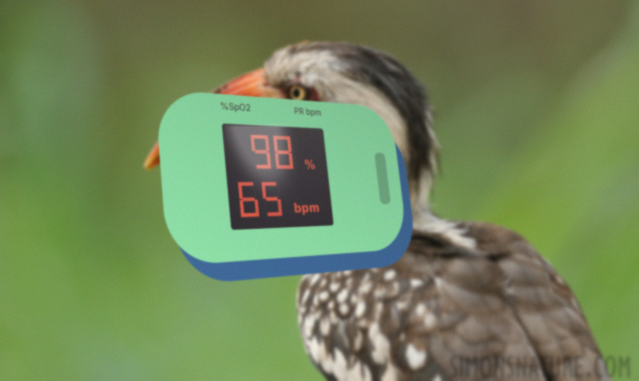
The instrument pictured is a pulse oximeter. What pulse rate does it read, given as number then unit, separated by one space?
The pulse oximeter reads 65 bpm
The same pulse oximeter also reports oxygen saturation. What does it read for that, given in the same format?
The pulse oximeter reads 98 %
